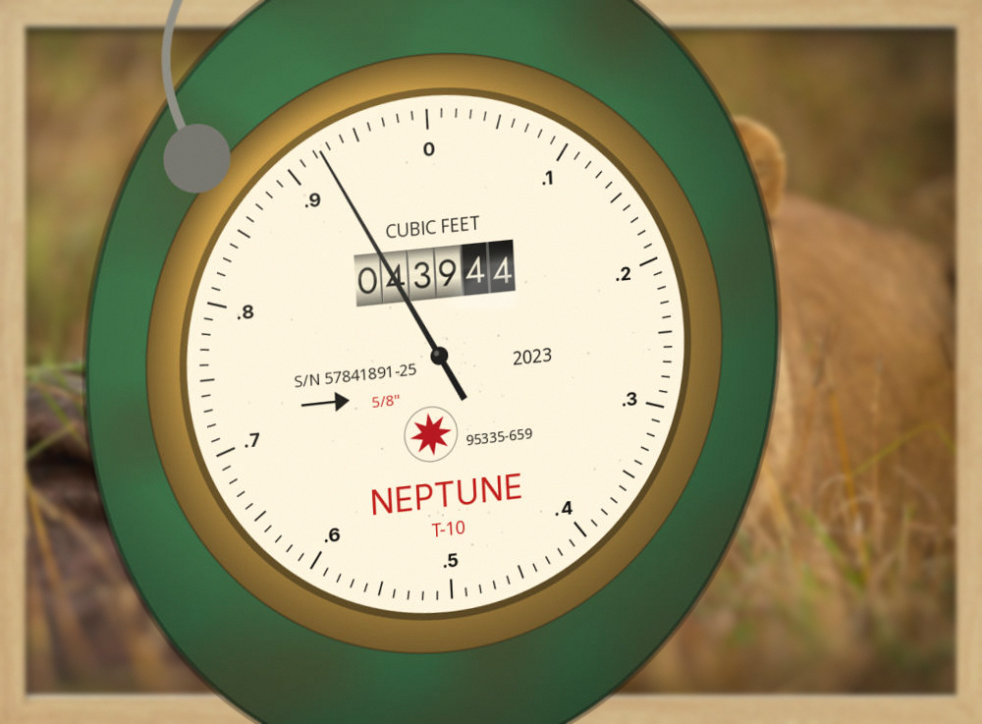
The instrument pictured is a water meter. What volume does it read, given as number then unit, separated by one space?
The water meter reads 43943.92 ft³
